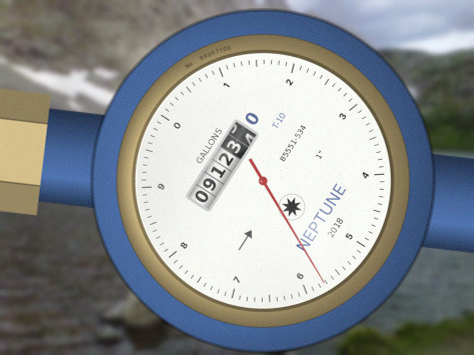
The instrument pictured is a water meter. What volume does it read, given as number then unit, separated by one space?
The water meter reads 912335.7 gal
